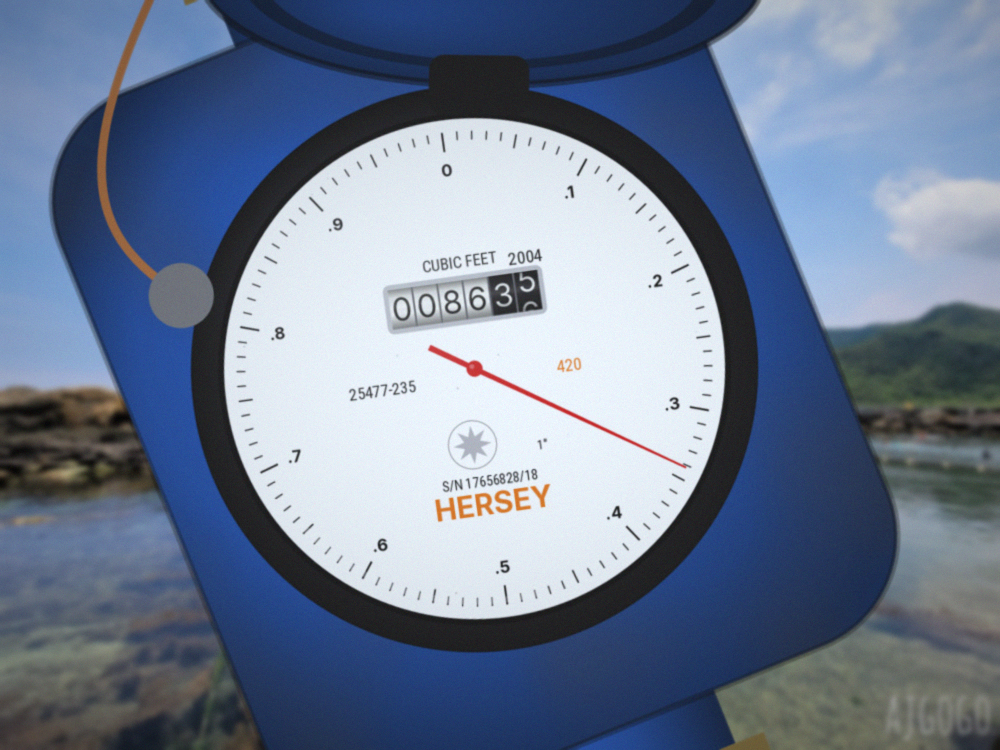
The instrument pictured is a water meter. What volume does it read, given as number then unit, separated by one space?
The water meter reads 8635.34 ft³
